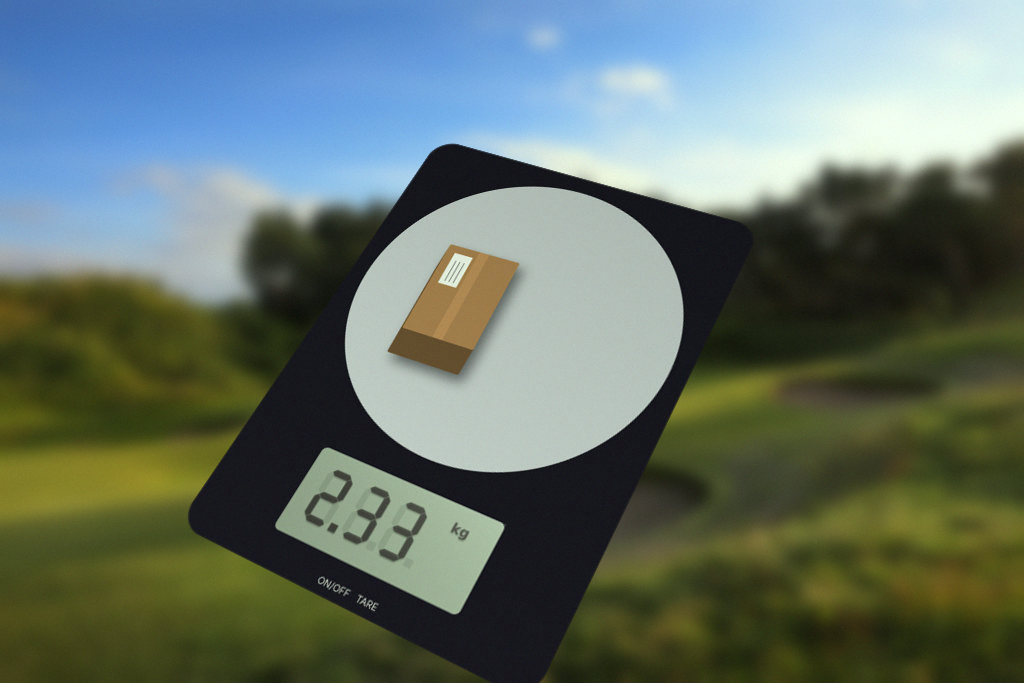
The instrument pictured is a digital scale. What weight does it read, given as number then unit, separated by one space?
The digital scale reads 2.33 kg
